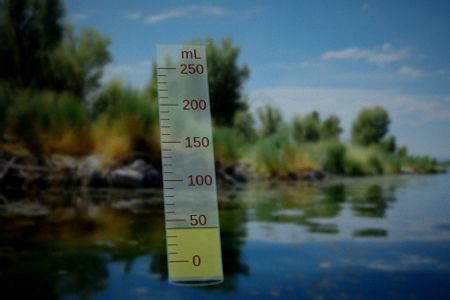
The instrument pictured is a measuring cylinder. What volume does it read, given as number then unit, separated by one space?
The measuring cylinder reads 40 mL
